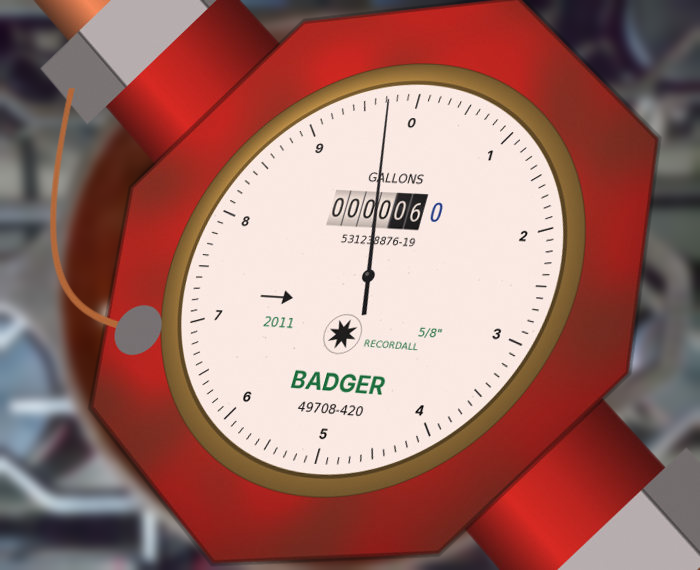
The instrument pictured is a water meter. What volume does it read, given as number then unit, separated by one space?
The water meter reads 59.7 gal
